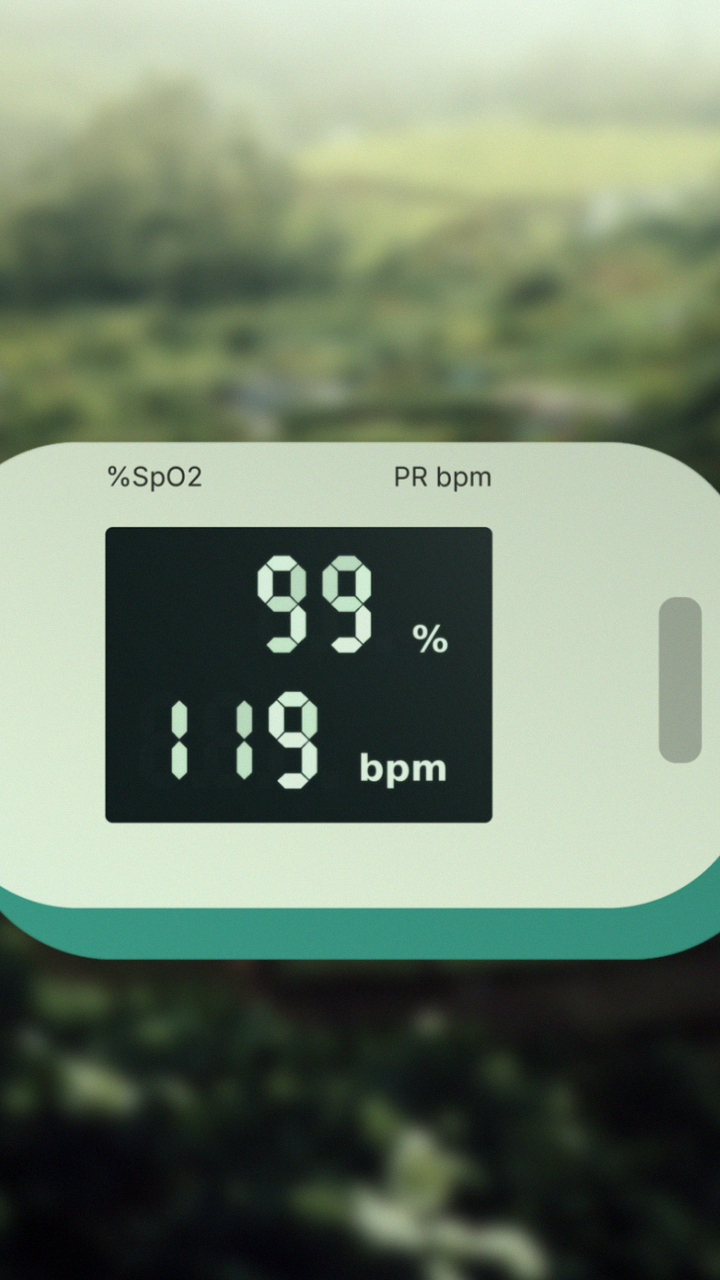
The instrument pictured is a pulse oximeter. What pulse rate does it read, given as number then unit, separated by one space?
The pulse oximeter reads 119 bpm
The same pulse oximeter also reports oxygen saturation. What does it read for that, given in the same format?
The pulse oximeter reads 99 %
